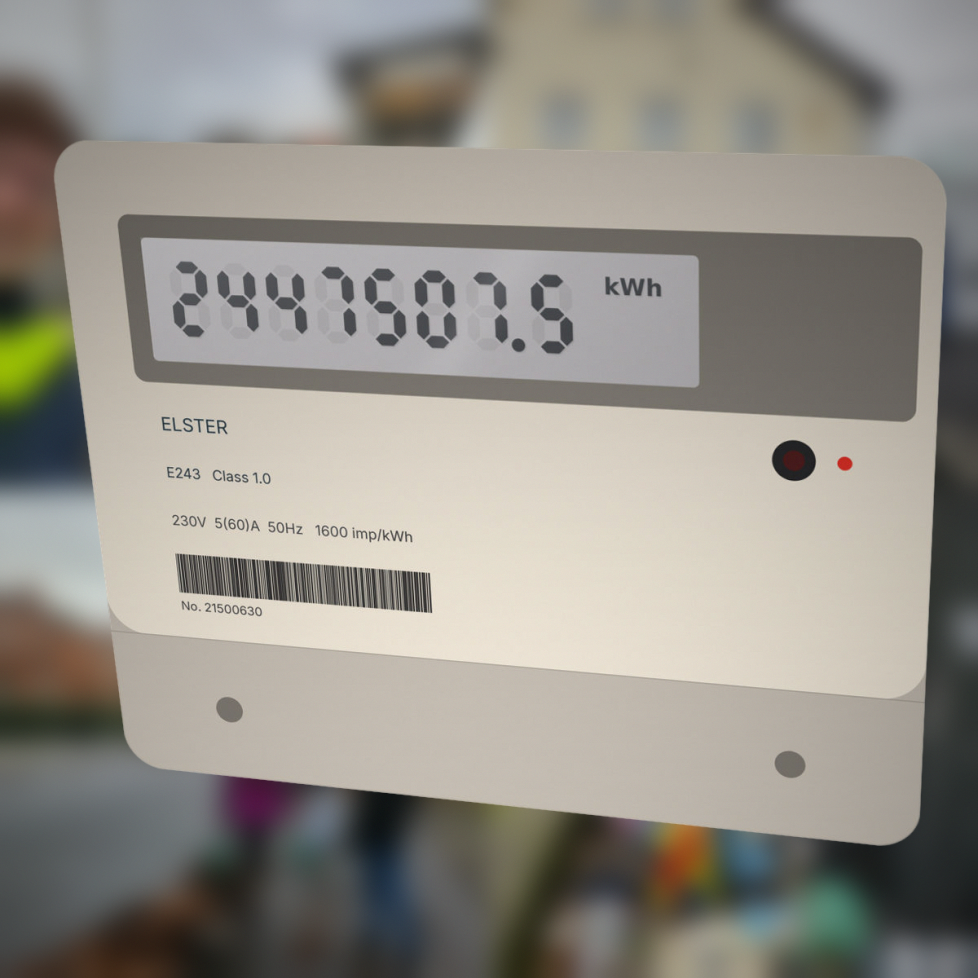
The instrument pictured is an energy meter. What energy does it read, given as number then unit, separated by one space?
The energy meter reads 2447507.5 kWh
